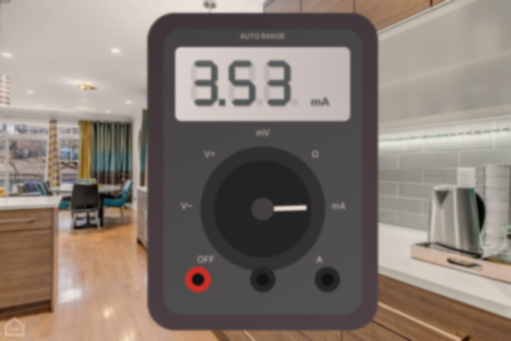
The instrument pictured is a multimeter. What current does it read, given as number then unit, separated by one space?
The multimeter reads 3.53 mA
